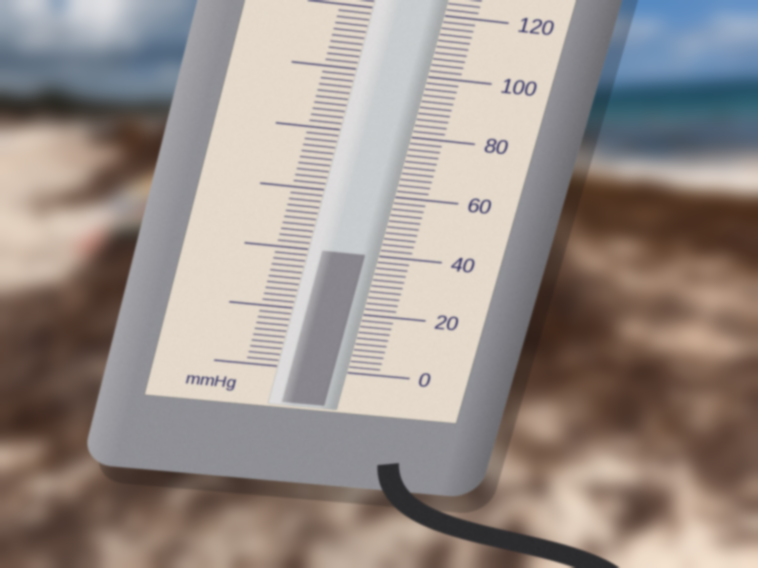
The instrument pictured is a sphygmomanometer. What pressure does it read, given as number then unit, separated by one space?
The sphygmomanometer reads 40 mmHg
